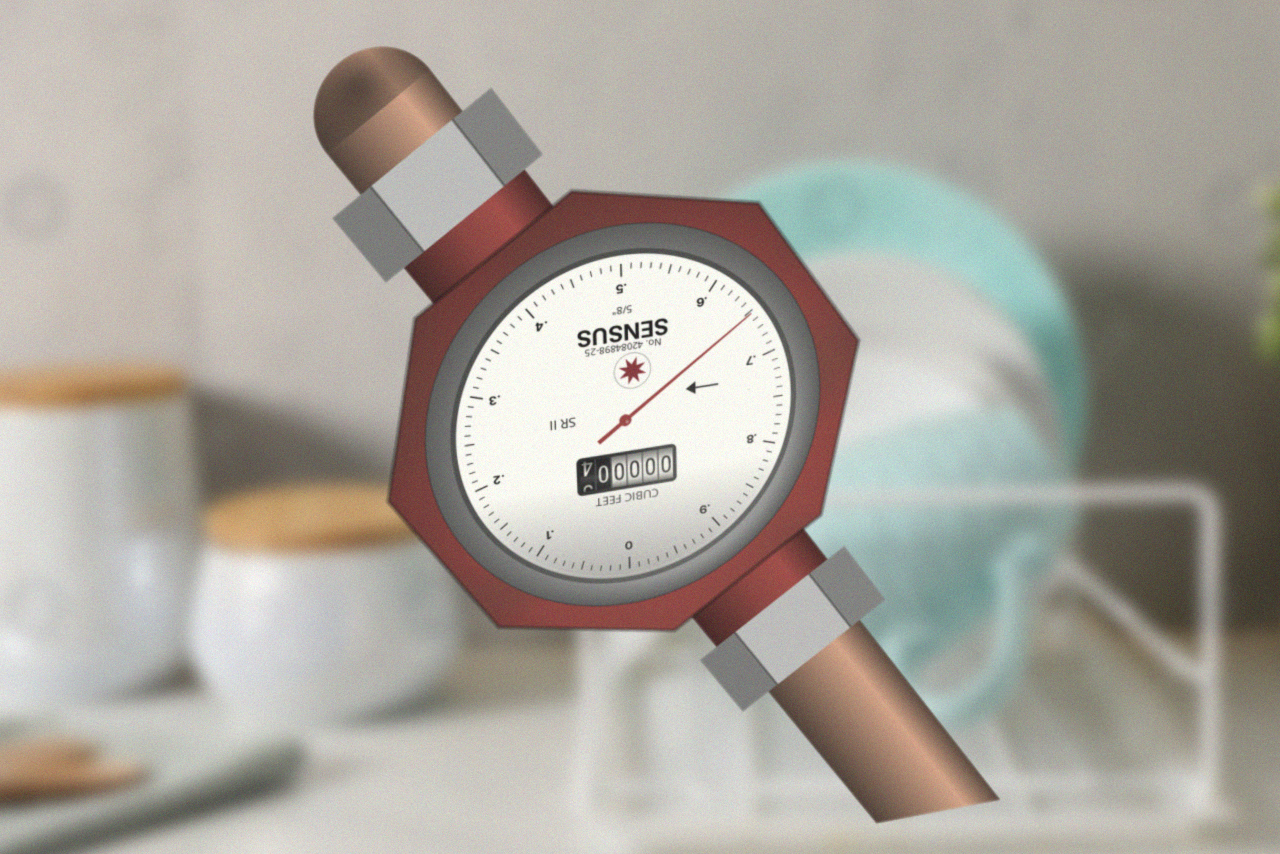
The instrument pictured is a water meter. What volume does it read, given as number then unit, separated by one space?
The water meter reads 3.65 ft³
